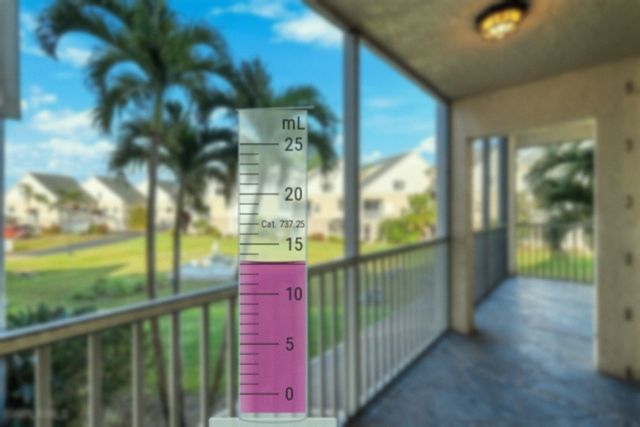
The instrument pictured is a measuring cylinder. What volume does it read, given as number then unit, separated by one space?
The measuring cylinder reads 13 mL
